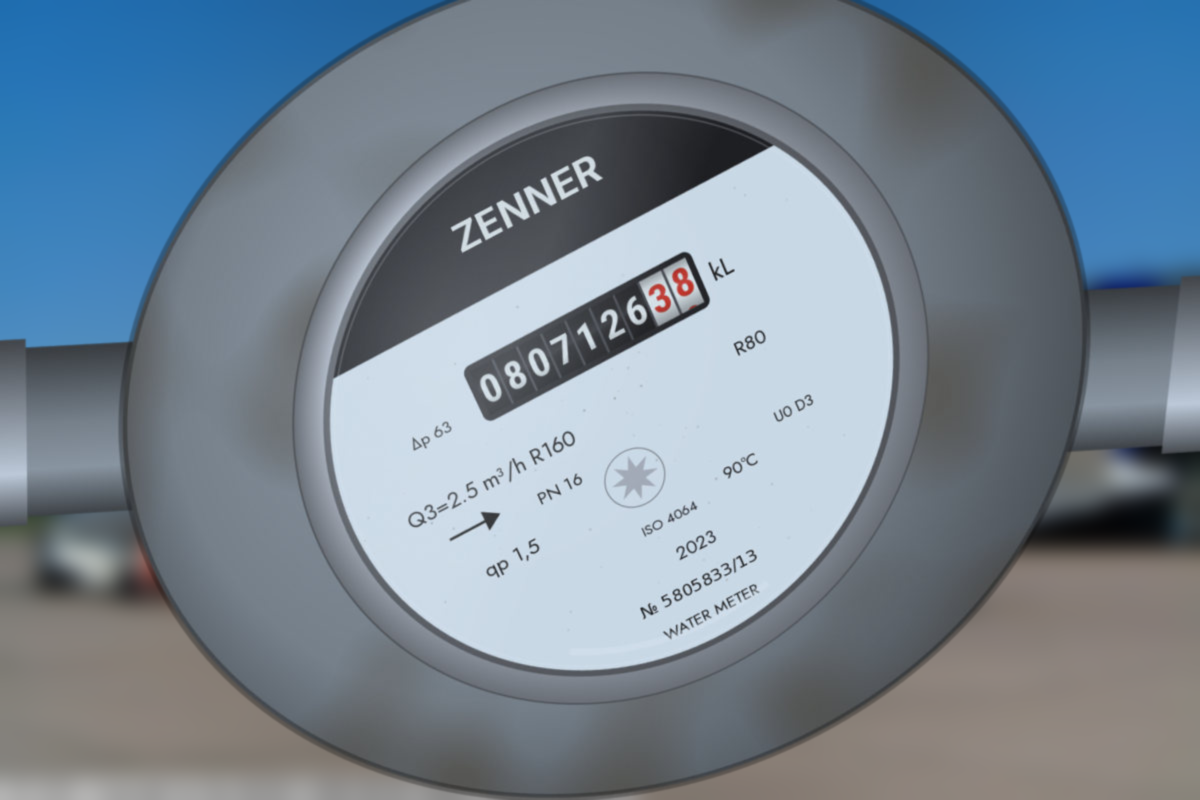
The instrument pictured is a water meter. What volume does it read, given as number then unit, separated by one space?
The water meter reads 807126.38 kL
